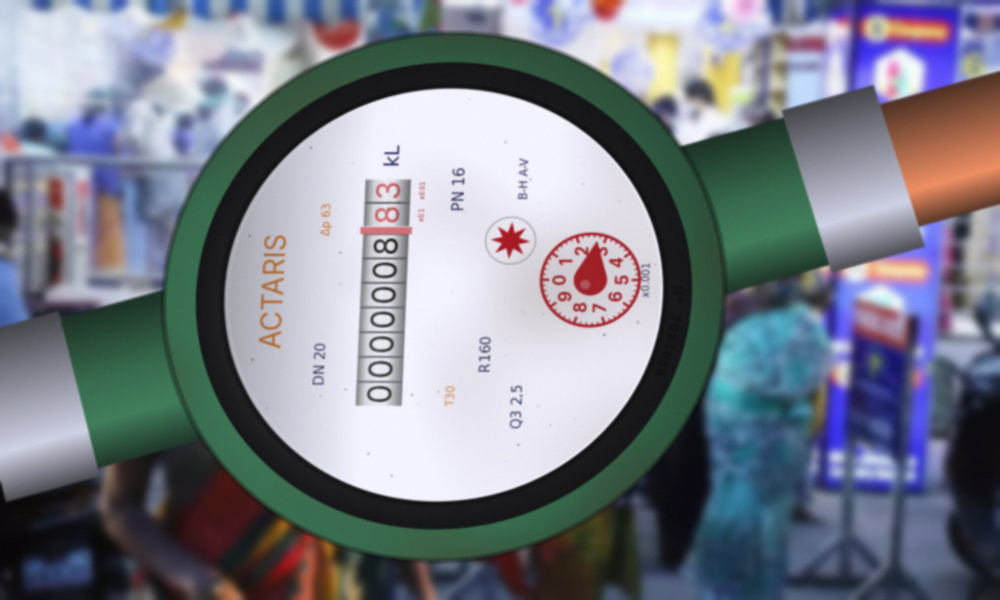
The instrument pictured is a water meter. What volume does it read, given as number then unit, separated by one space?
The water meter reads 8.832 kL
